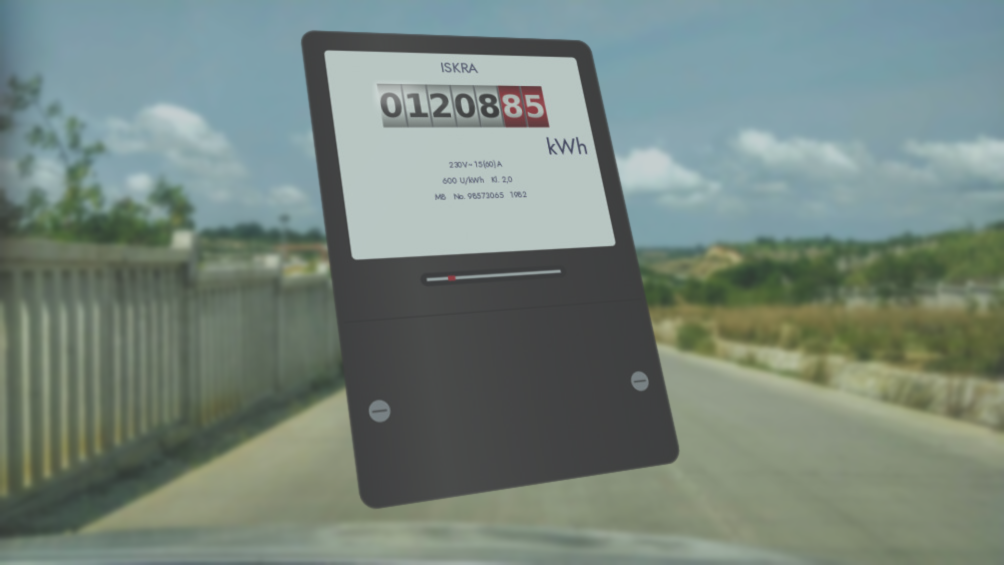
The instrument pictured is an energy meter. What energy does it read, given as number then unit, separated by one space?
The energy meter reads 1208.85 kWh
